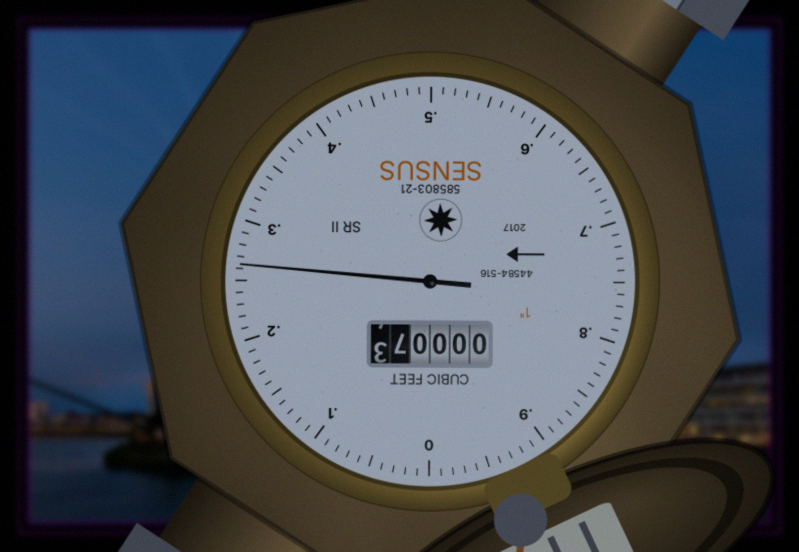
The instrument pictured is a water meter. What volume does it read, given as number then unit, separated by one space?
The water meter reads 73.26 ft³
